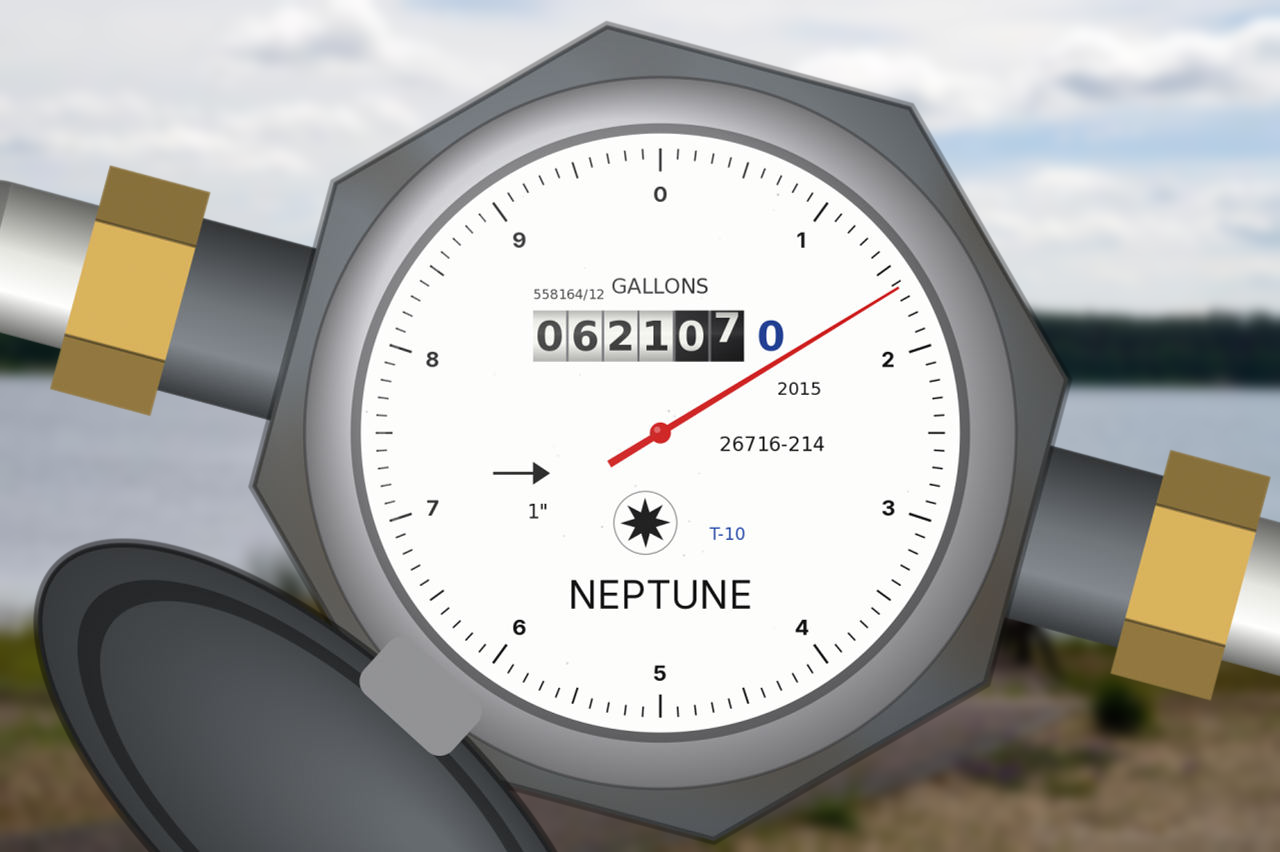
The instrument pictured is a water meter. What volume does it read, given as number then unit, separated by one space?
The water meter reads 621071.6 gal
